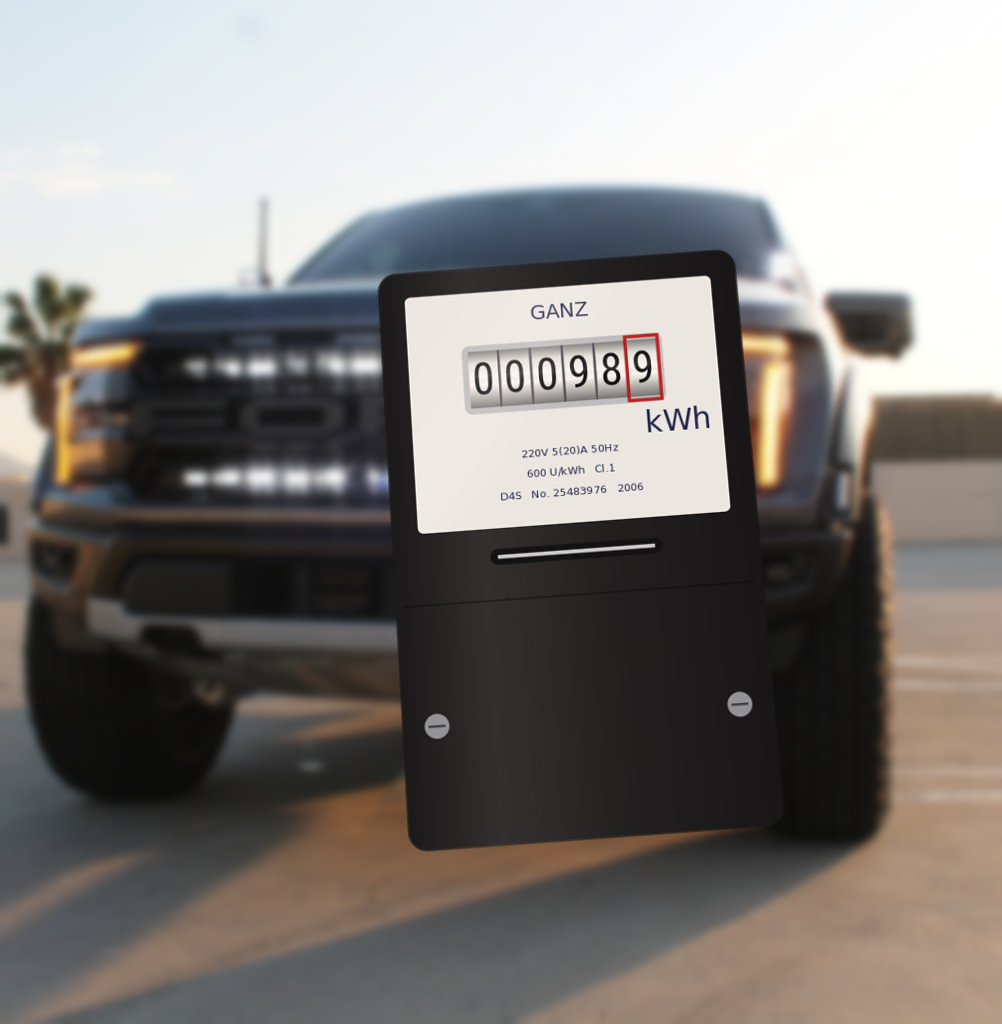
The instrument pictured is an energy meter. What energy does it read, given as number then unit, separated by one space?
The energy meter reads 98.9 kWh
